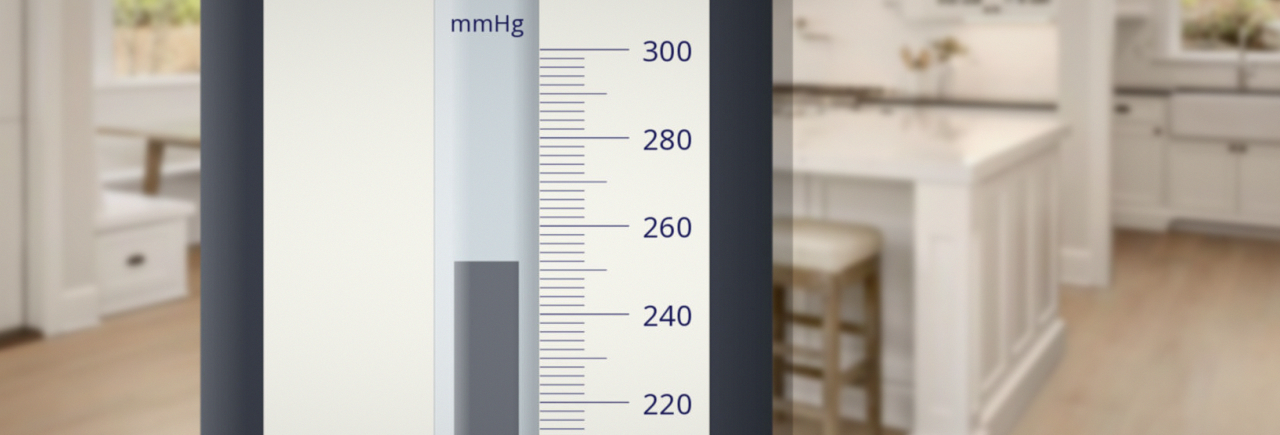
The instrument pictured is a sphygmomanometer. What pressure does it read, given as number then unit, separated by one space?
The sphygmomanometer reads 252 mmHg
